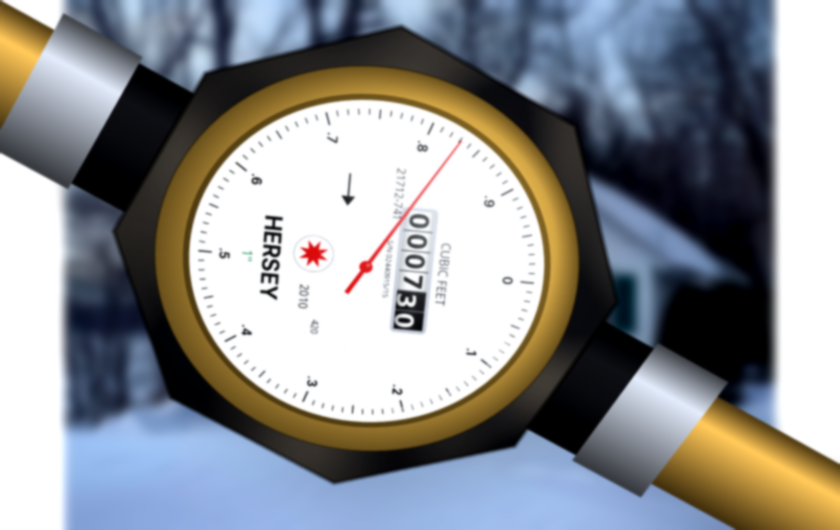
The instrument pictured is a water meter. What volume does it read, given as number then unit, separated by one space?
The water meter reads 729.83 ft³
